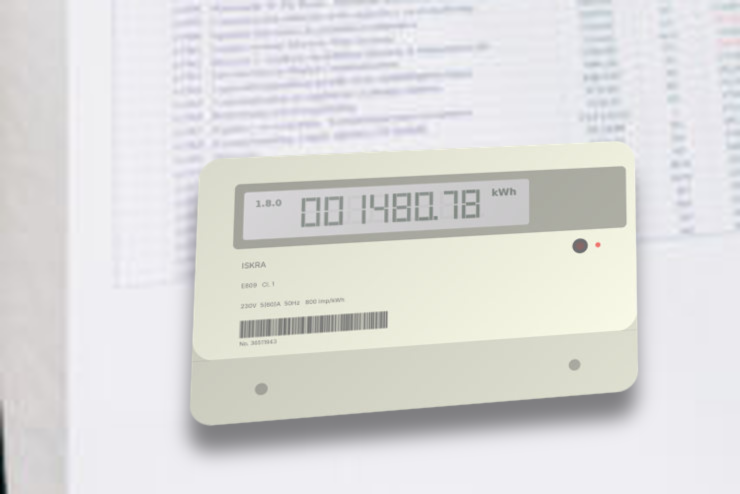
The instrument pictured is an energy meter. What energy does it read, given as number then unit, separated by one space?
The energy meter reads 1480.78 kWh
